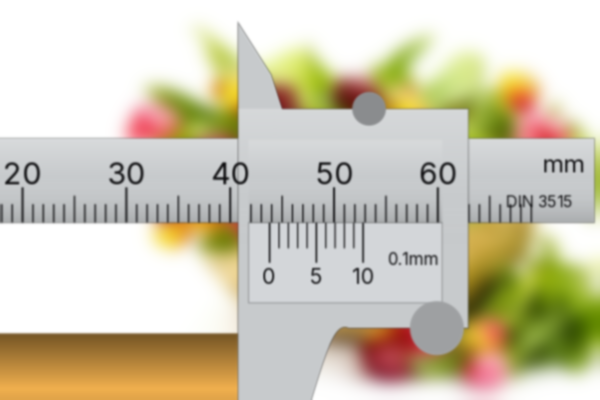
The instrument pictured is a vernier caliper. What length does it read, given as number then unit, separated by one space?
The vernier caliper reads 43.8 mm
